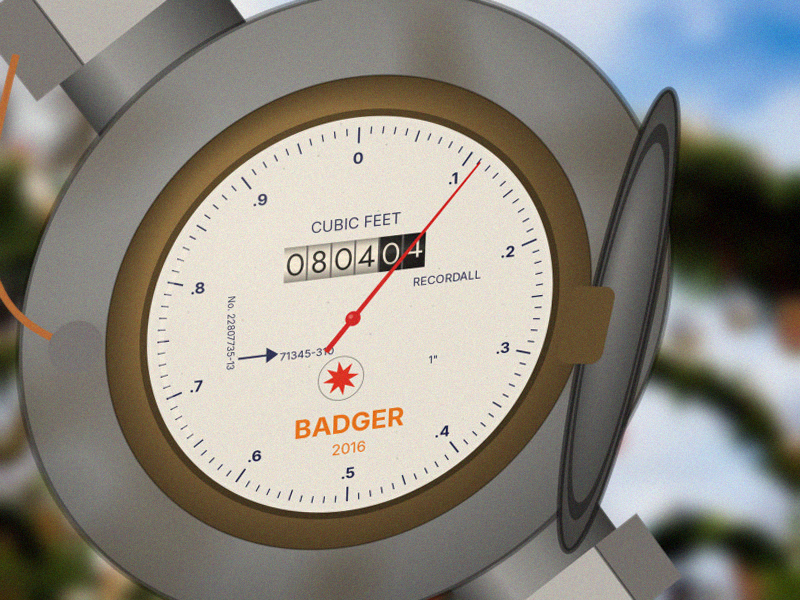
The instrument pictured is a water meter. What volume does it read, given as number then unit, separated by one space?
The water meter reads 80404.11 ft³
